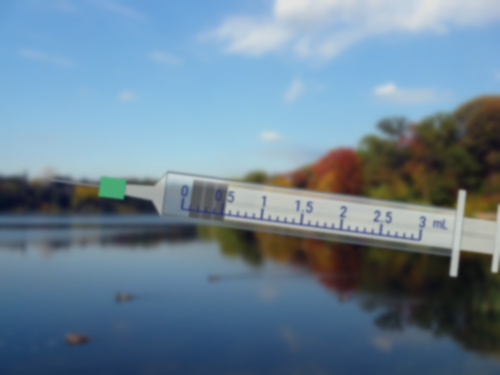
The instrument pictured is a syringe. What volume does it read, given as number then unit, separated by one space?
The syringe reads 0.1 mL
